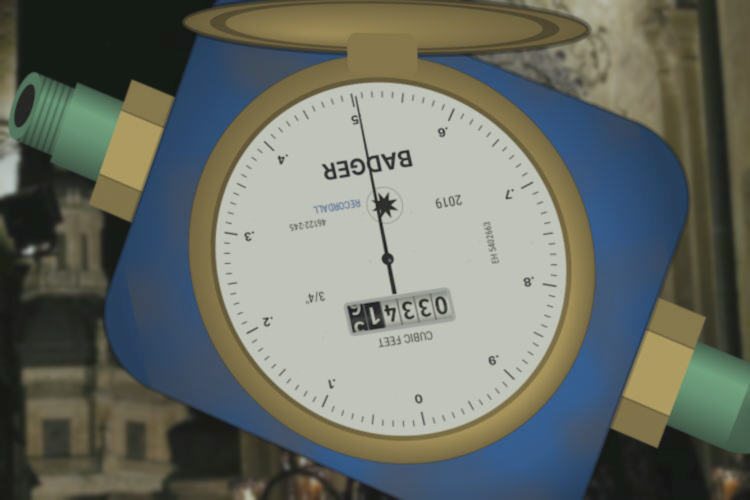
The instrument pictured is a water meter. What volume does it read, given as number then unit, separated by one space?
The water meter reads 33415.50 ft³
